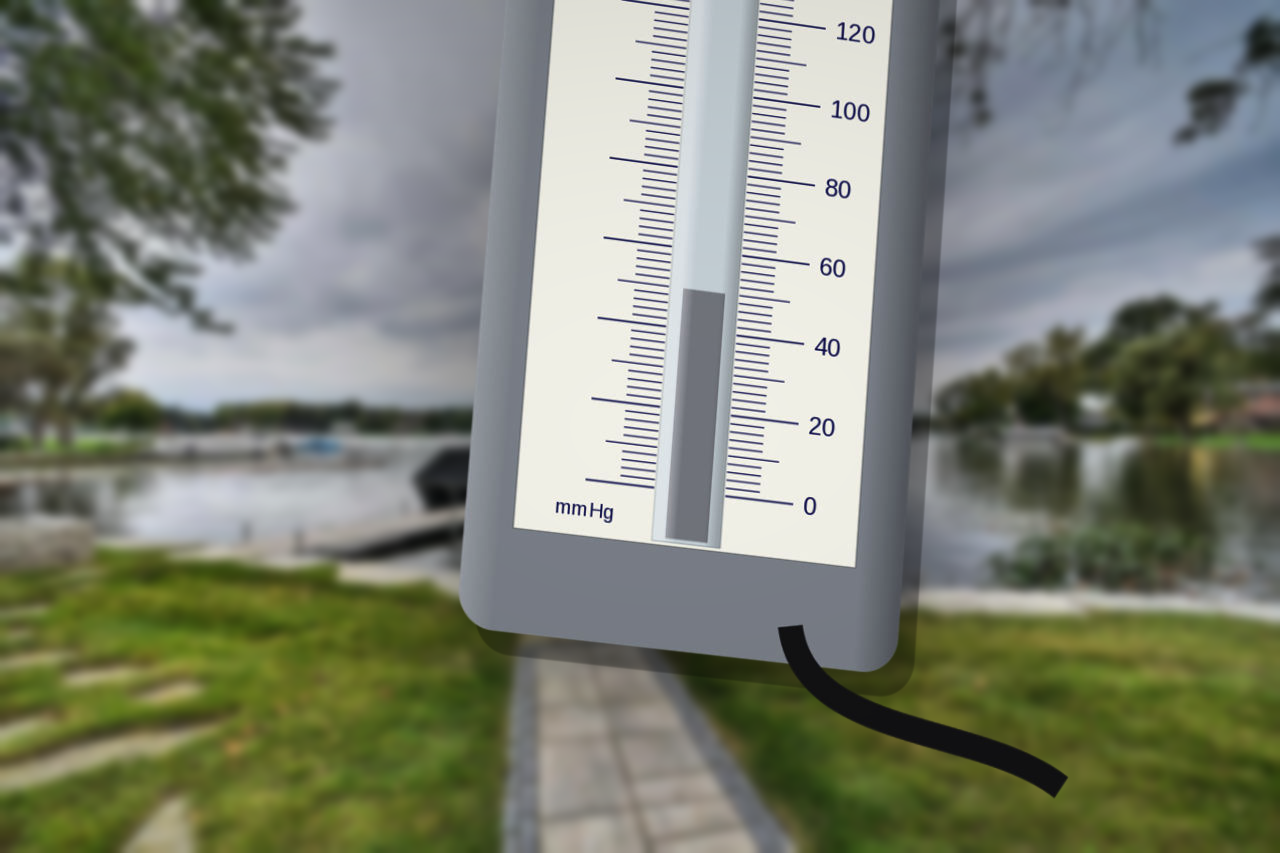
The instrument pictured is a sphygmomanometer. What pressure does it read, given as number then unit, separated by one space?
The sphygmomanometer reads 50 mmHg
